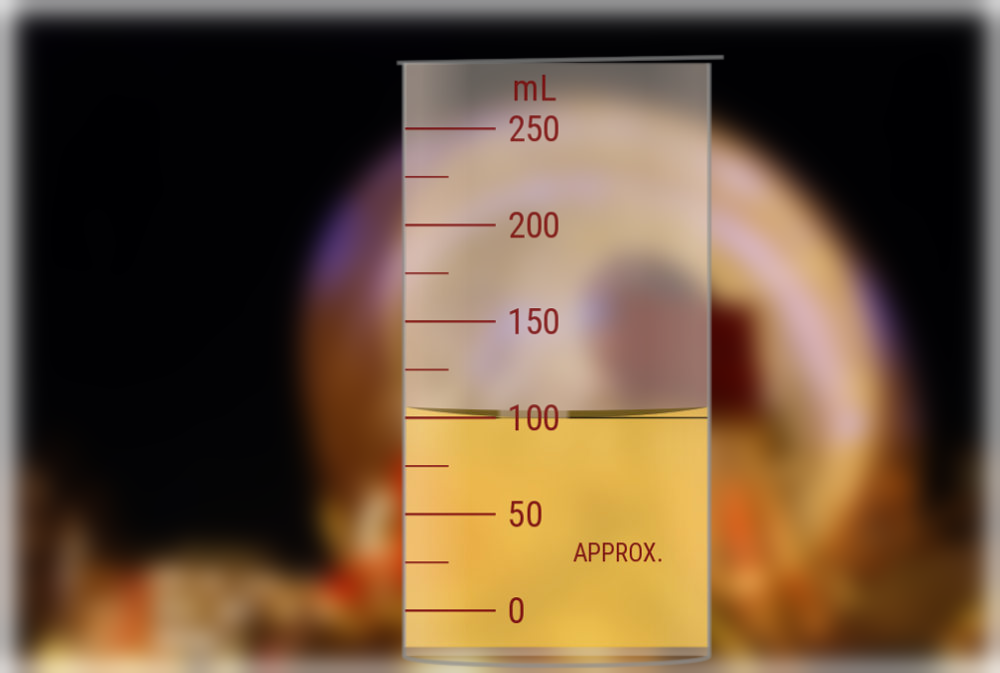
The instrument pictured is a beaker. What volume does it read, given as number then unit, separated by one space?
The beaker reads 100 mL
